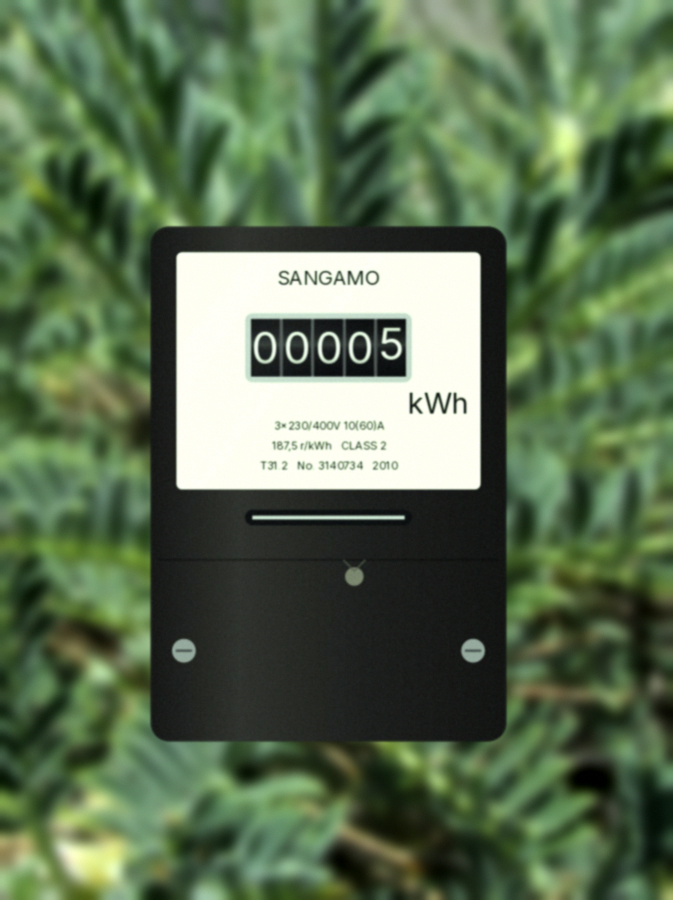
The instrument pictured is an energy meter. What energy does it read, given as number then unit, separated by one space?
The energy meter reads 5 kWh
